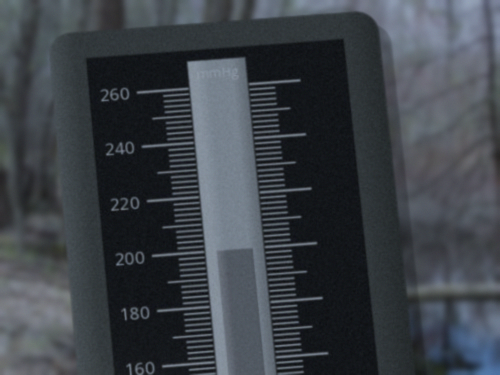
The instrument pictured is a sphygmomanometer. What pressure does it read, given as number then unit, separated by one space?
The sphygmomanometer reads 200 mmHg
